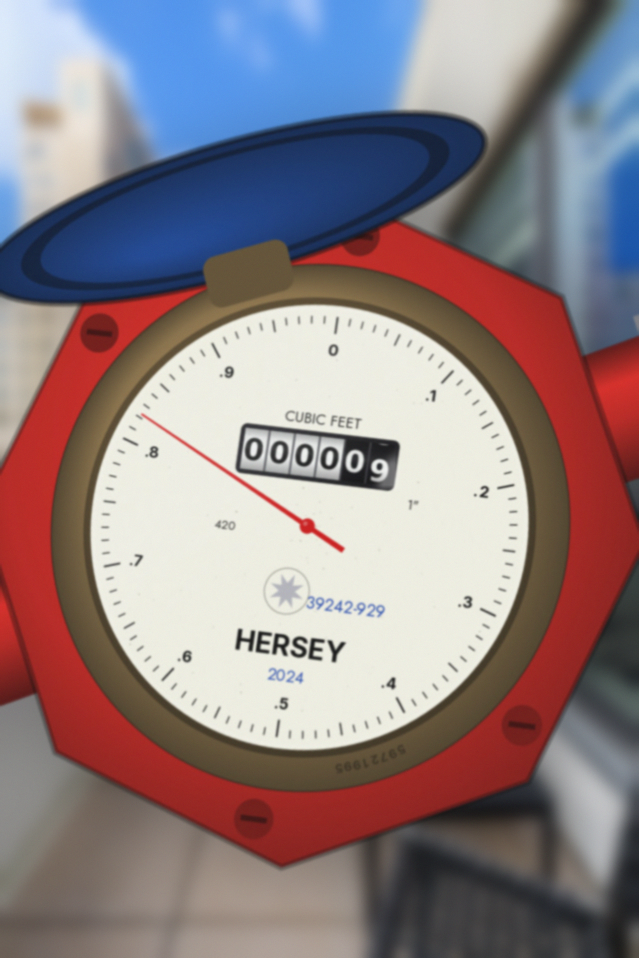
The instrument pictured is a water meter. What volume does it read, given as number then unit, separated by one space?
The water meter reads 8.82 ft³
